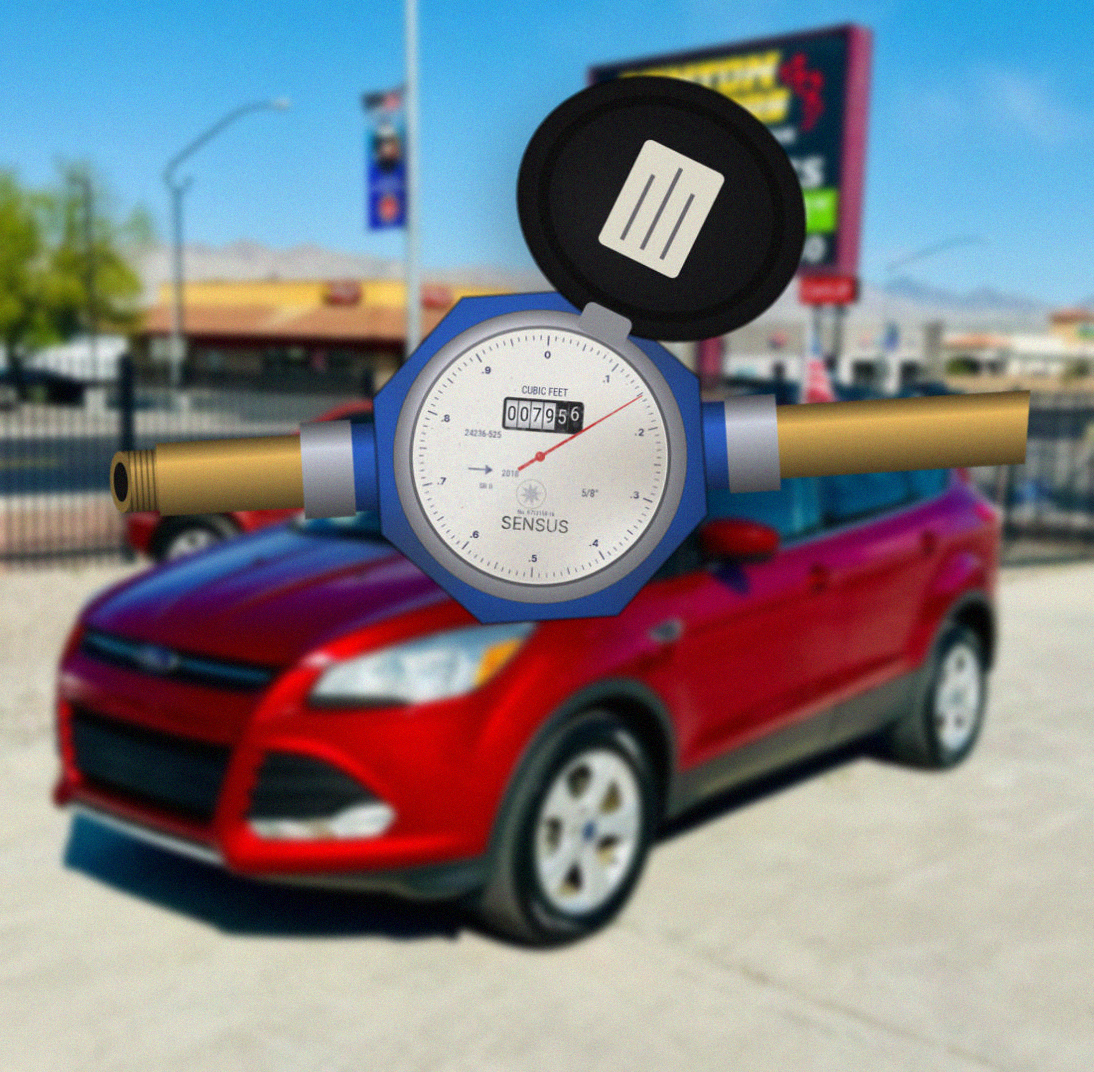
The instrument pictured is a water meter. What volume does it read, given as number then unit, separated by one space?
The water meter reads 7956.15 ft³
